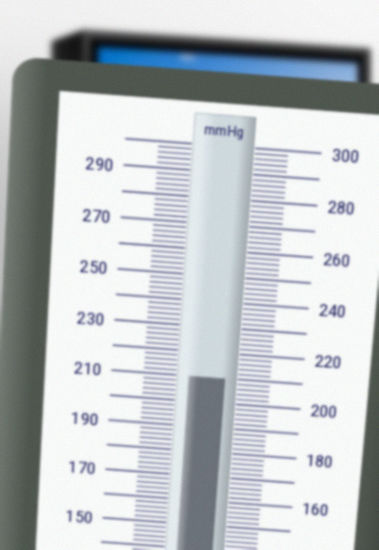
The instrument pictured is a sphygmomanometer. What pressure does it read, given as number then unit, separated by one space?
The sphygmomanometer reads 210 mmHg
